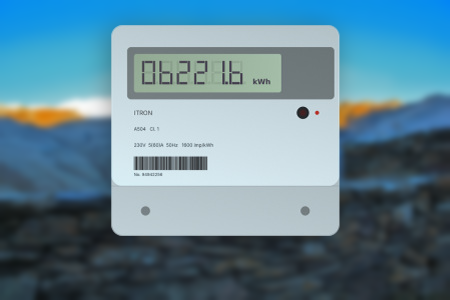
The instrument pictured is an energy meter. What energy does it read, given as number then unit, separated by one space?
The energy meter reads 6221.6 kWh
